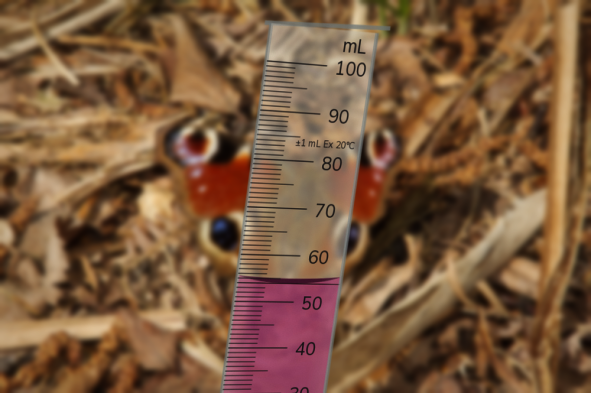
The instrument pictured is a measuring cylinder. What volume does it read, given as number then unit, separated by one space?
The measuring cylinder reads 54 mL
